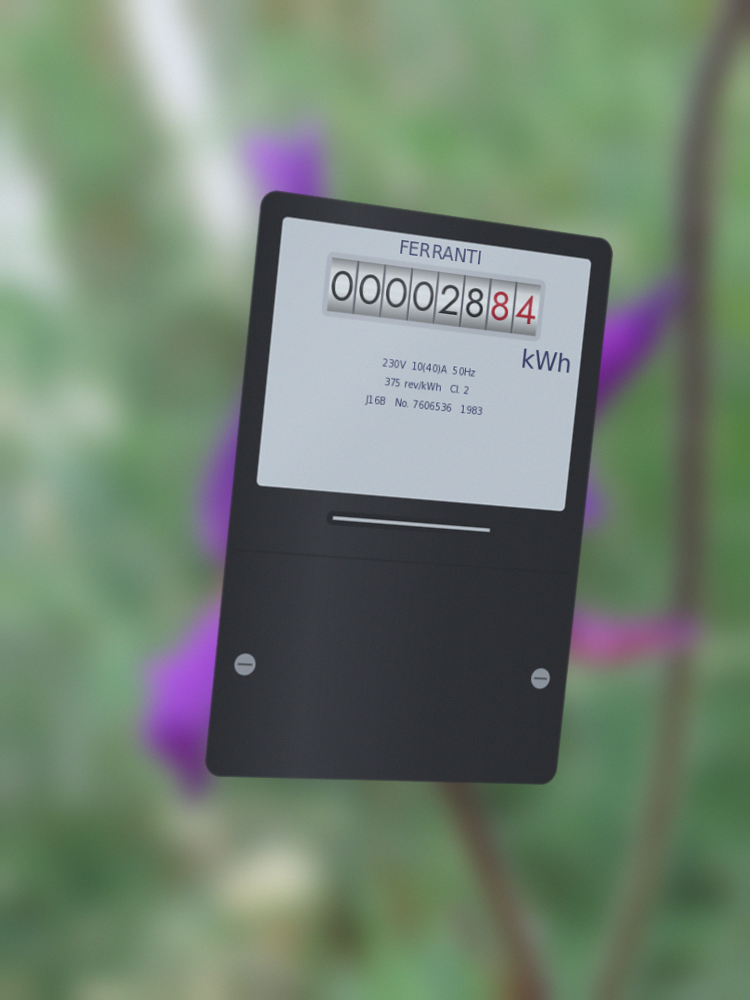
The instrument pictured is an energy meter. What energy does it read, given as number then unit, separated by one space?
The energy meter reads 28.84 kWh
